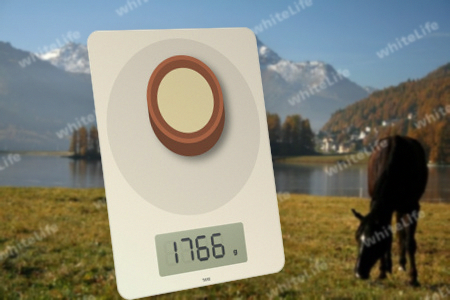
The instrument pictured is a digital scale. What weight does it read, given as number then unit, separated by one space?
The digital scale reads 1766 g
